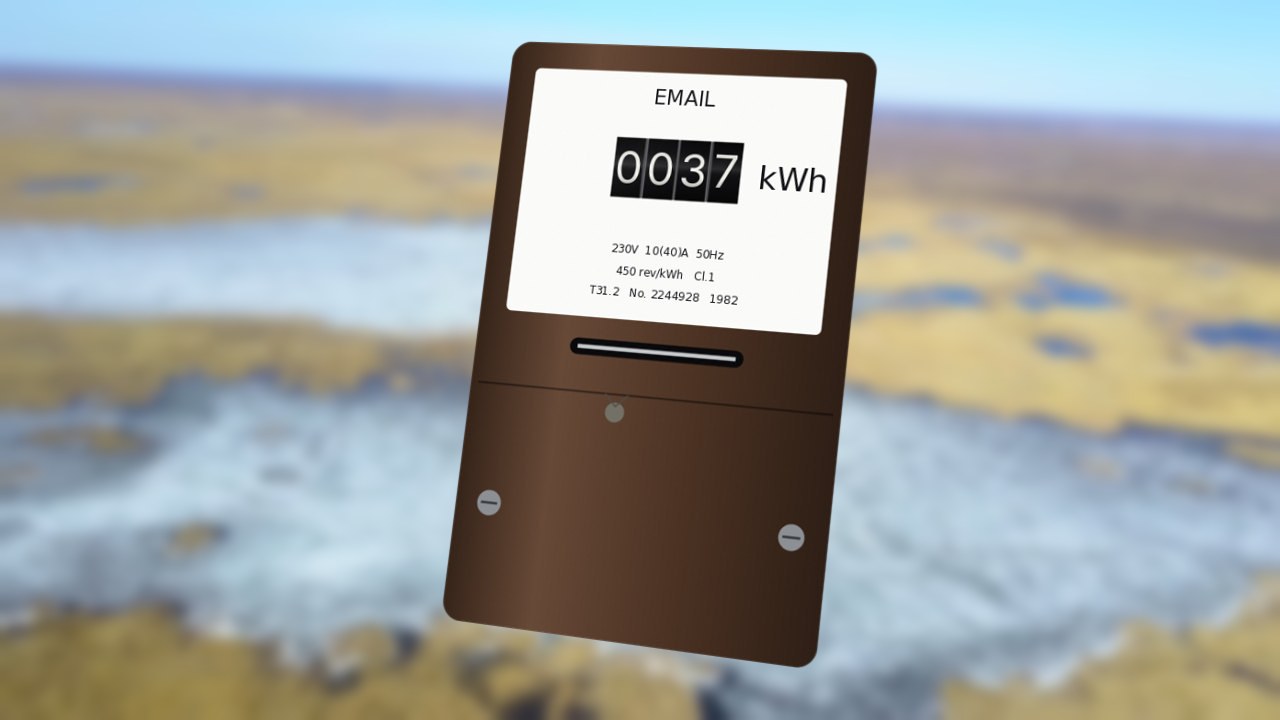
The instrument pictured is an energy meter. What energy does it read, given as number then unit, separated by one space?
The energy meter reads 37 kWh
